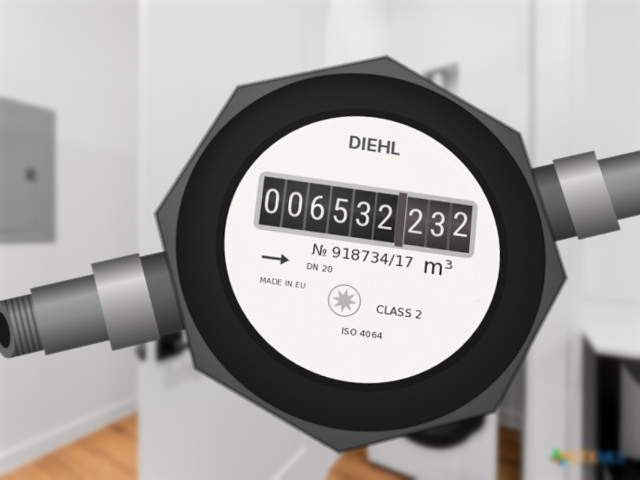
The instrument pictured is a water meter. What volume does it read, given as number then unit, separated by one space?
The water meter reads 6532.232 m³
